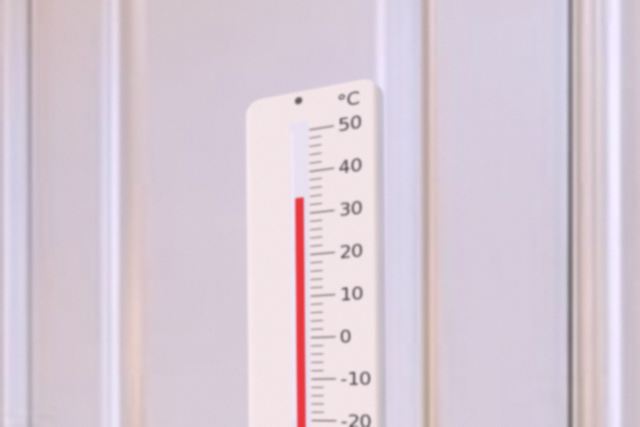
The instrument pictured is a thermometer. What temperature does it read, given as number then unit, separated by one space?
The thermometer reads 34 °C
